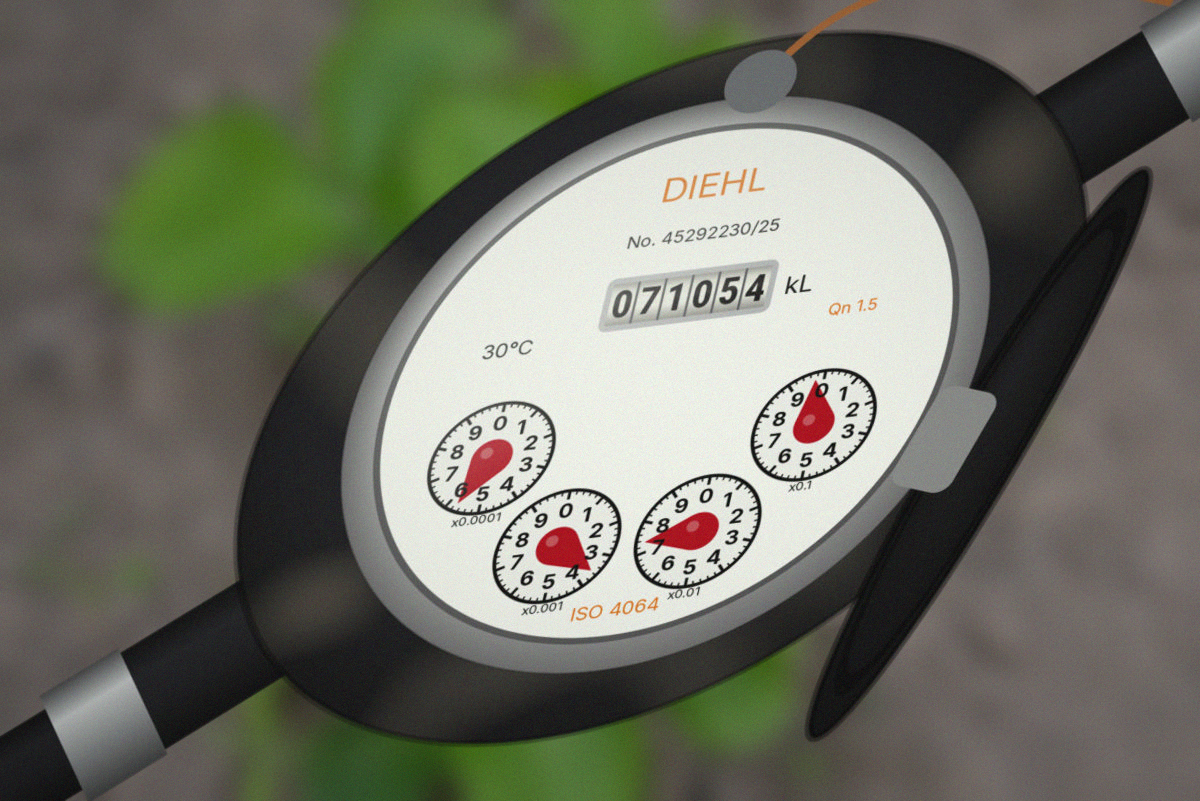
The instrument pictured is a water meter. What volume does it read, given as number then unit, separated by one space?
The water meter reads 71053.9735 kL
